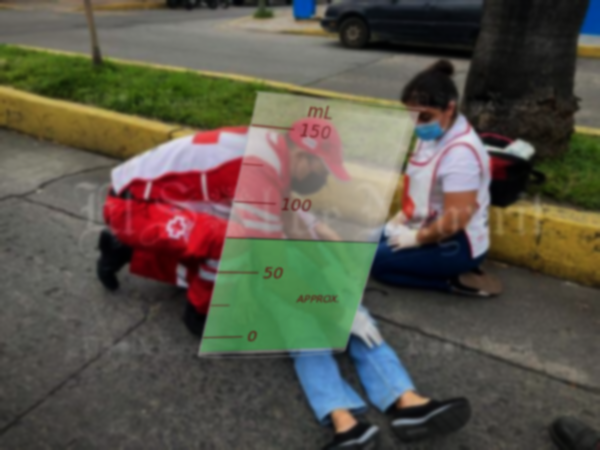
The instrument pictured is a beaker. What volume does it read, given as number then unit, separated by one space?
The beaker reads 75 mL
